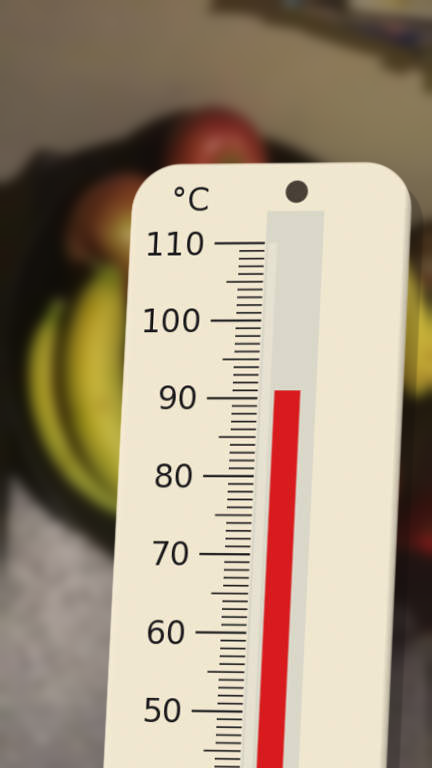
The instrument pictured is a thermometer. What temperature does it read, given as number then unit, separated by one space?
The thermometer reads 91 °C
